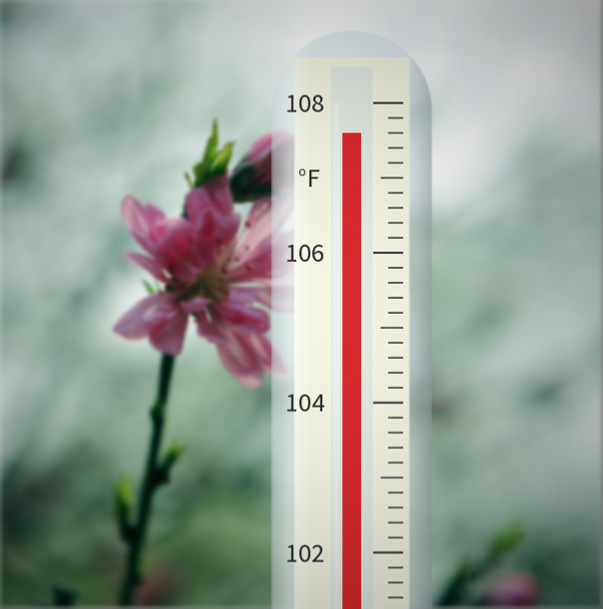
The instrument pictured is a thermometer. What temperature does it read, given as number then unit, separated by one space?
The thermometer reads 107.6 °F
